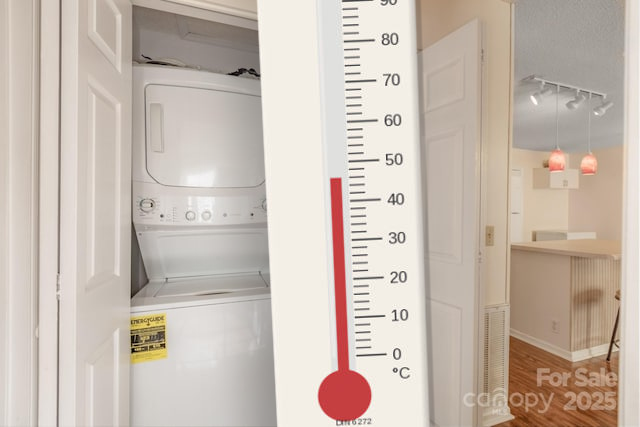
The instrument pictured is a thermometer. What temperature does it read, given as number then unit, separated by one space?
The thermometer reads 46 °C
